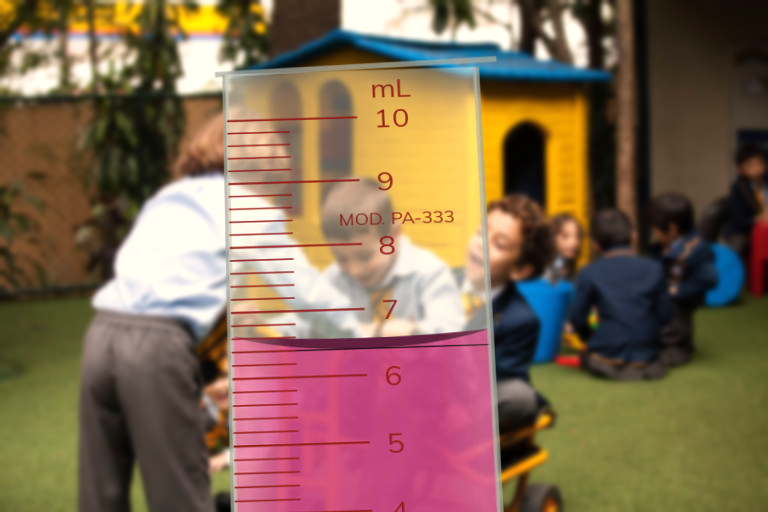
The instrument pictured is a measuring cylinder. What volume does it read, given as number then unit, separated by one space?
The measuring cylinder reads 6.4 mL
